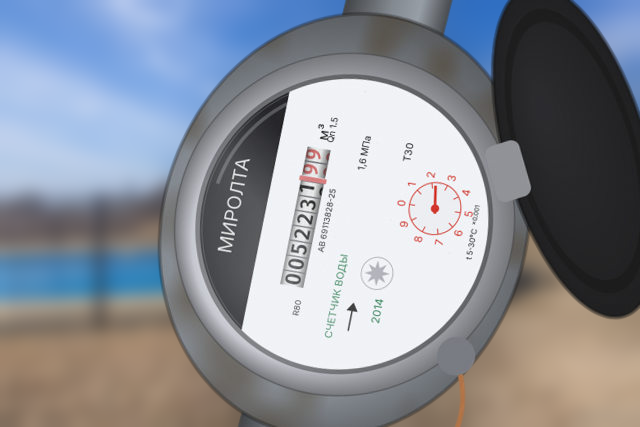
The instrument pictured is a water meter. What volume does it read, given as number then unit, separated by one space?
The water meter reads 52231.992 m³
